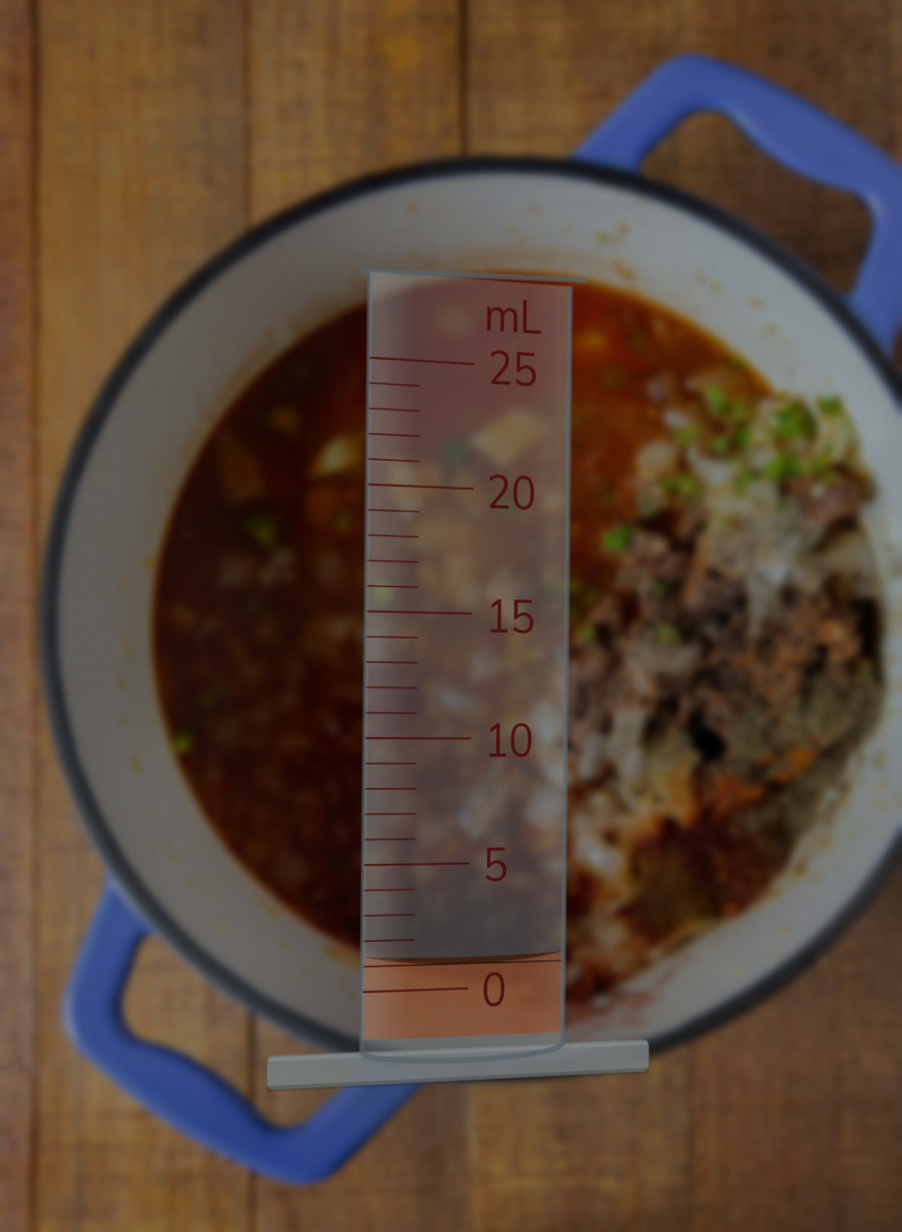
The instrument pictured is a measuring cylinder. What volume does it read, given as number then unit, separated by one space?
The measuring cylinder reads 1 mL
